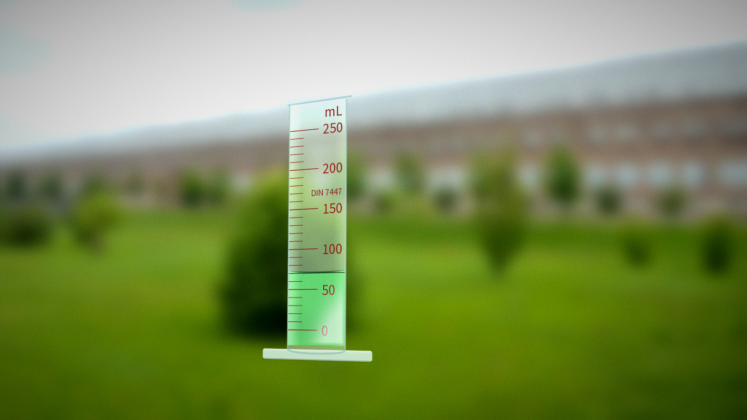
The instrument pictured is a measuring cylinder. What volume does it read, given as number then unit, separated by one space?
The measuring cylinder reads 70 mL
